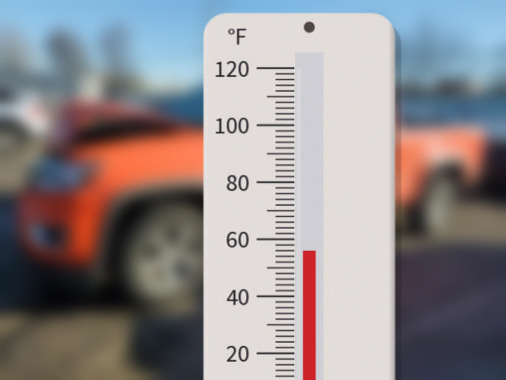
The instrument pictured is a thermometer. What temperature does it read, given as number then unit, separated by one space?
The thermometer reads 56 °F
